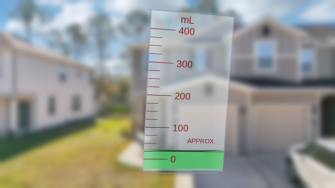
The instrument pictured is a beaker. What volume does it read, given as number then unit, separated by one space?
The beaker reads 25 mL
